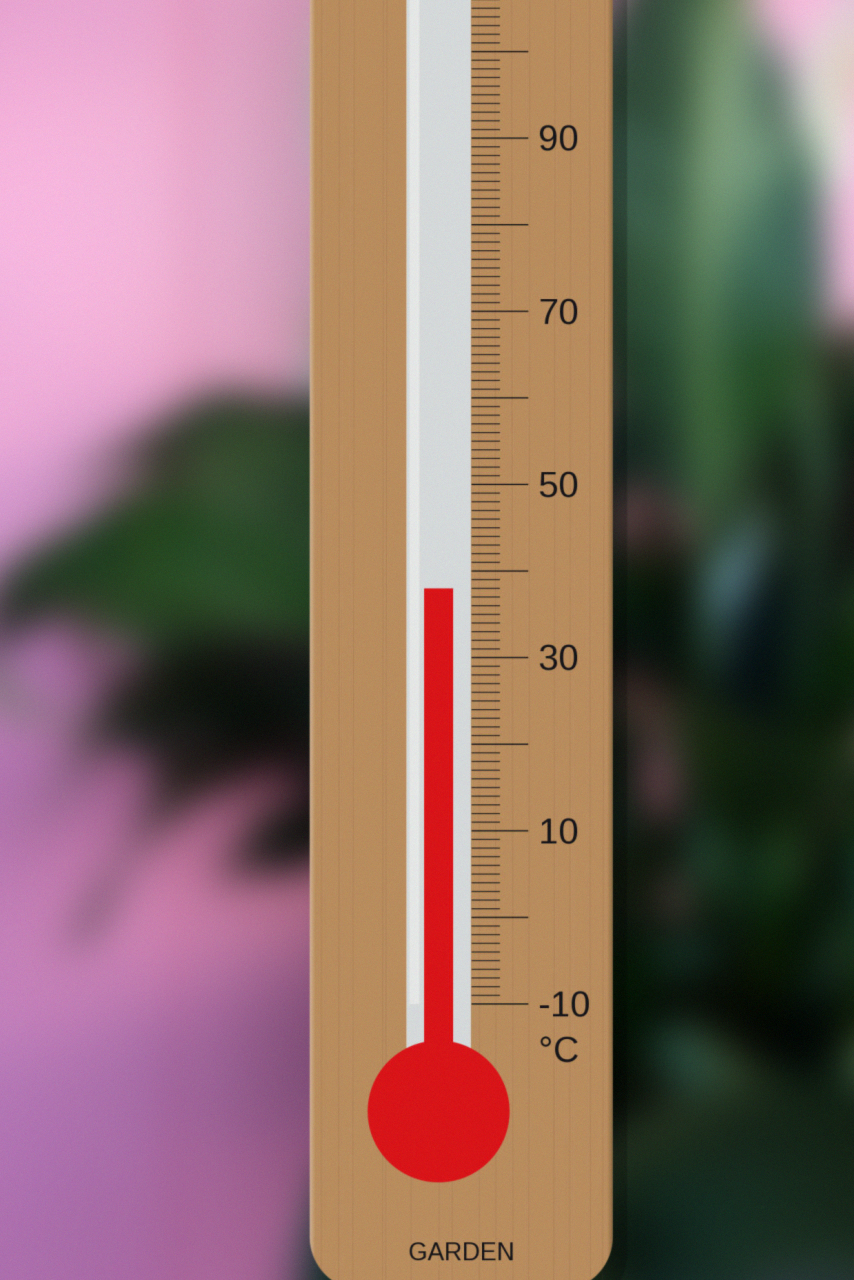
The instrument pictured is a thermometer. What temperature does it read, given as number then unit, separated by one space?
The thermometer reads 38 °C
